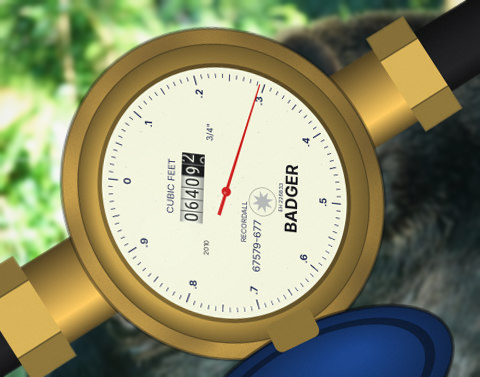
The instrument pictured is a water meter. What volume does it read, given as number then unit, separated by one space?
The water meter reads 64092.29 ft³
